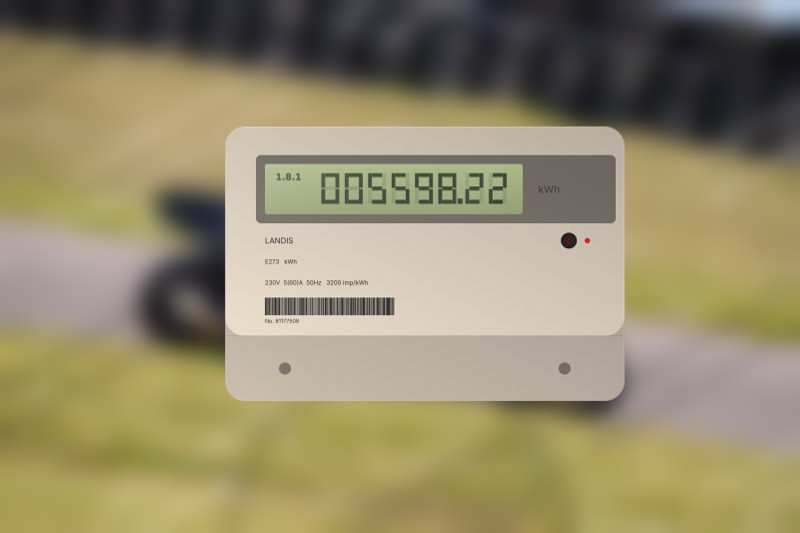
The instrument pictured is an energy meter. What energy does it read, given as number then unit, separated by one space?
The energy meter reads 5598.22 kWh
